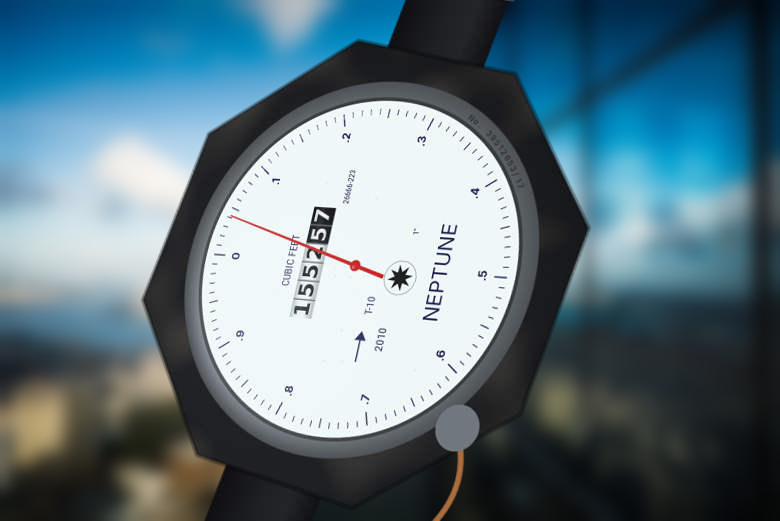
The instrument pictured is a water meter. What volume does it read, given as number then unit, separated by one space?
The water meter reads 155257.04 ft³
